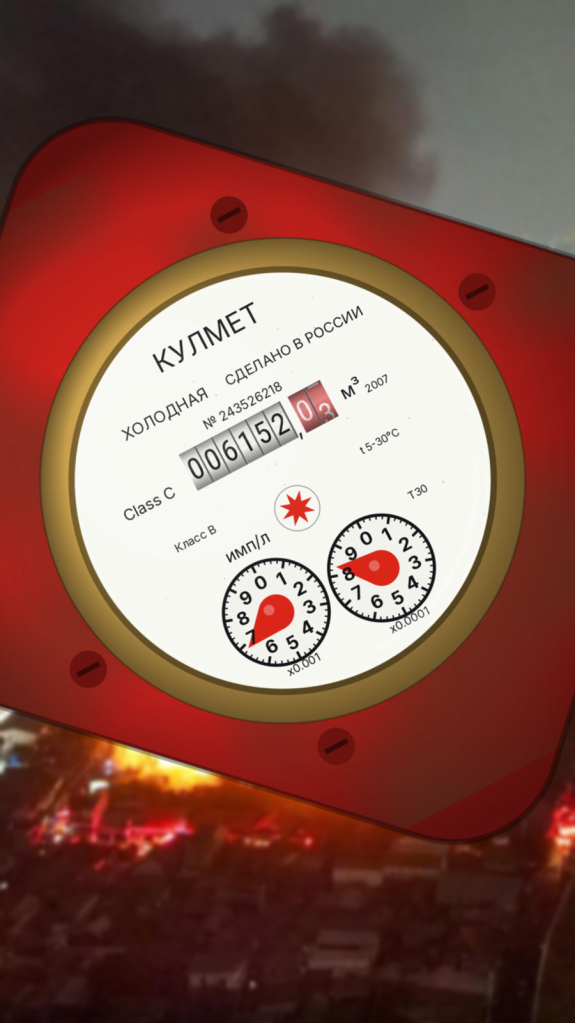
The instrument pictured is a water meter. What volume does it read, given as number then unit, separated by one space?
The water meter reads 6152.0268 m³
